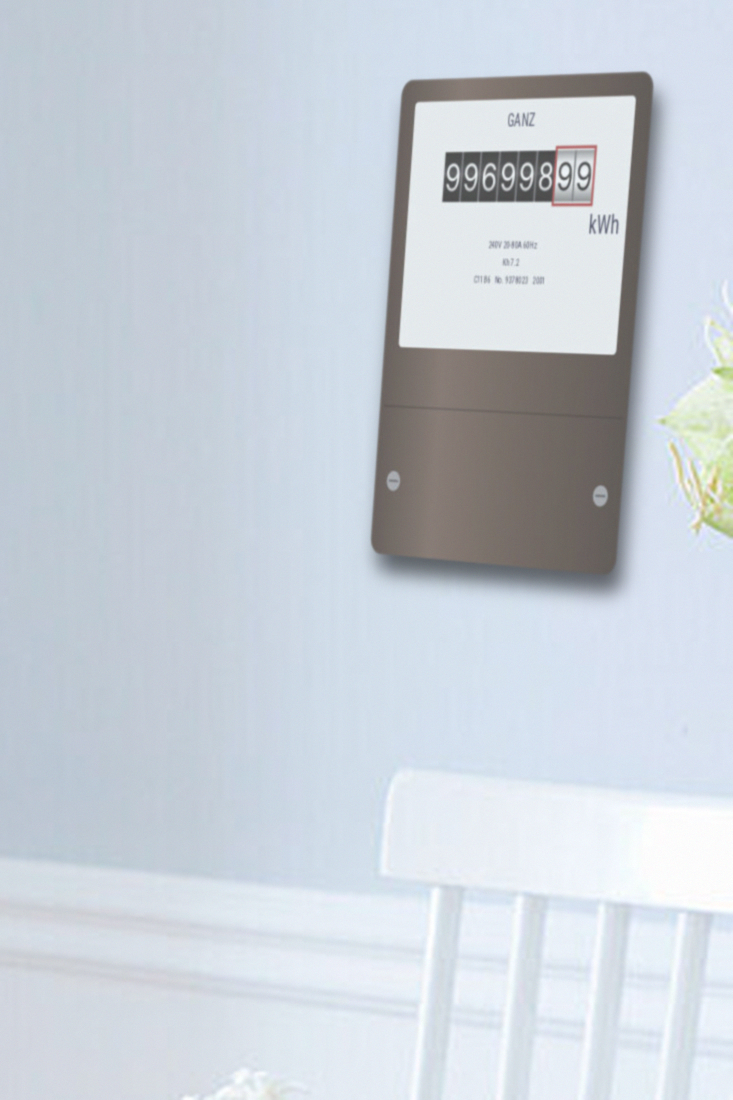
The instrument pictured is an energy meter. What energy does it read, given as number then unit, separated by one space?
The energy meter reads 996998.99 kWh
